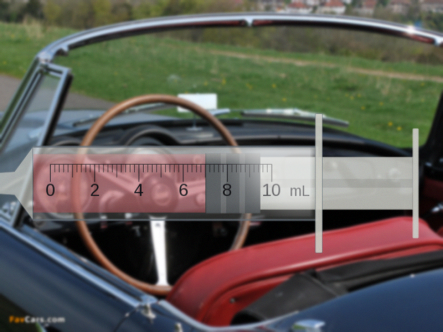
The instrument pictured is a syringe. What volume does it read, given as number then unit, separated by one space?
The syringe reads 7 mL
